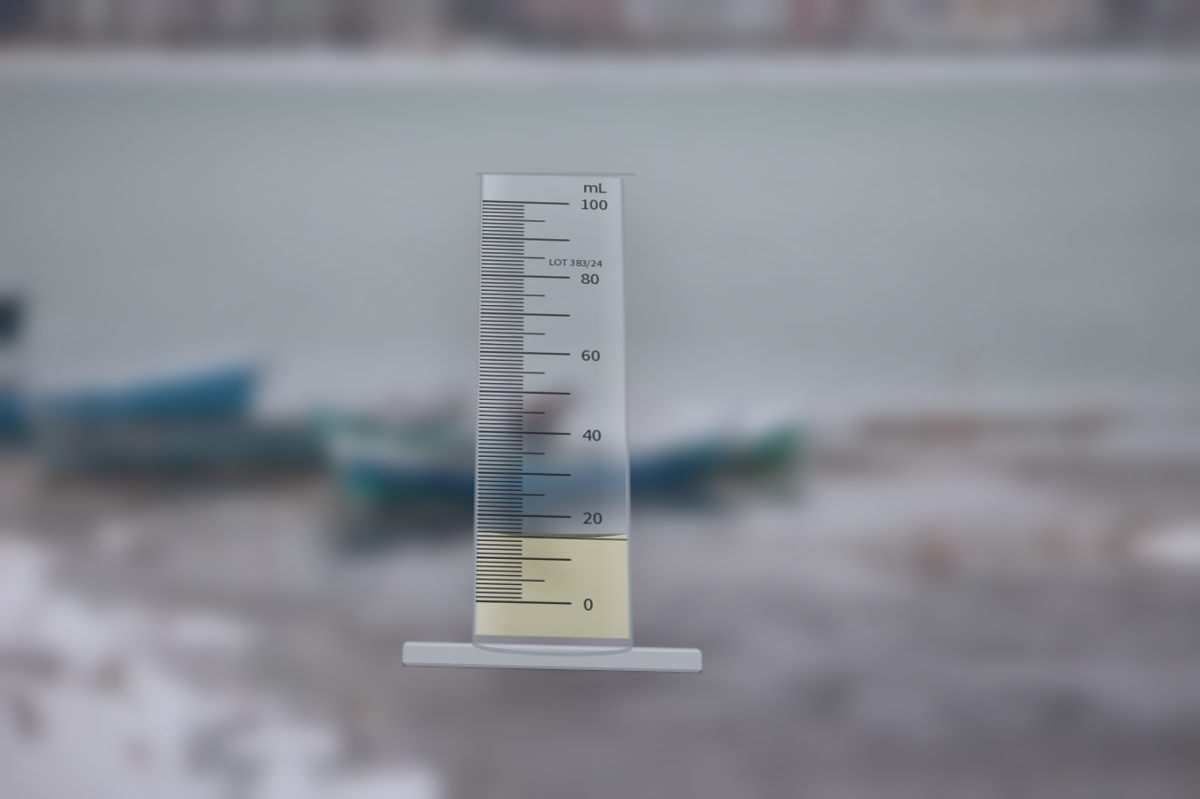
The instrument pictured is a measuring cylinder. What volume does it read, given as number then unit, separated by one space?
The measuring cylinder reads 15 mL
